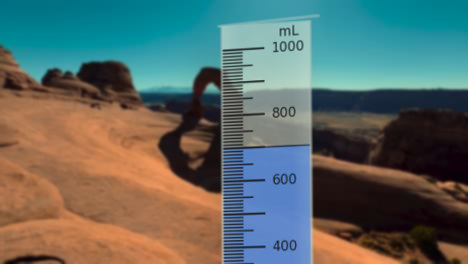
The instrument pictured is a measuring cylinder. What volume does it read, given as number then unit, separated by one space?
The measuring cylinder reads 700 mL
